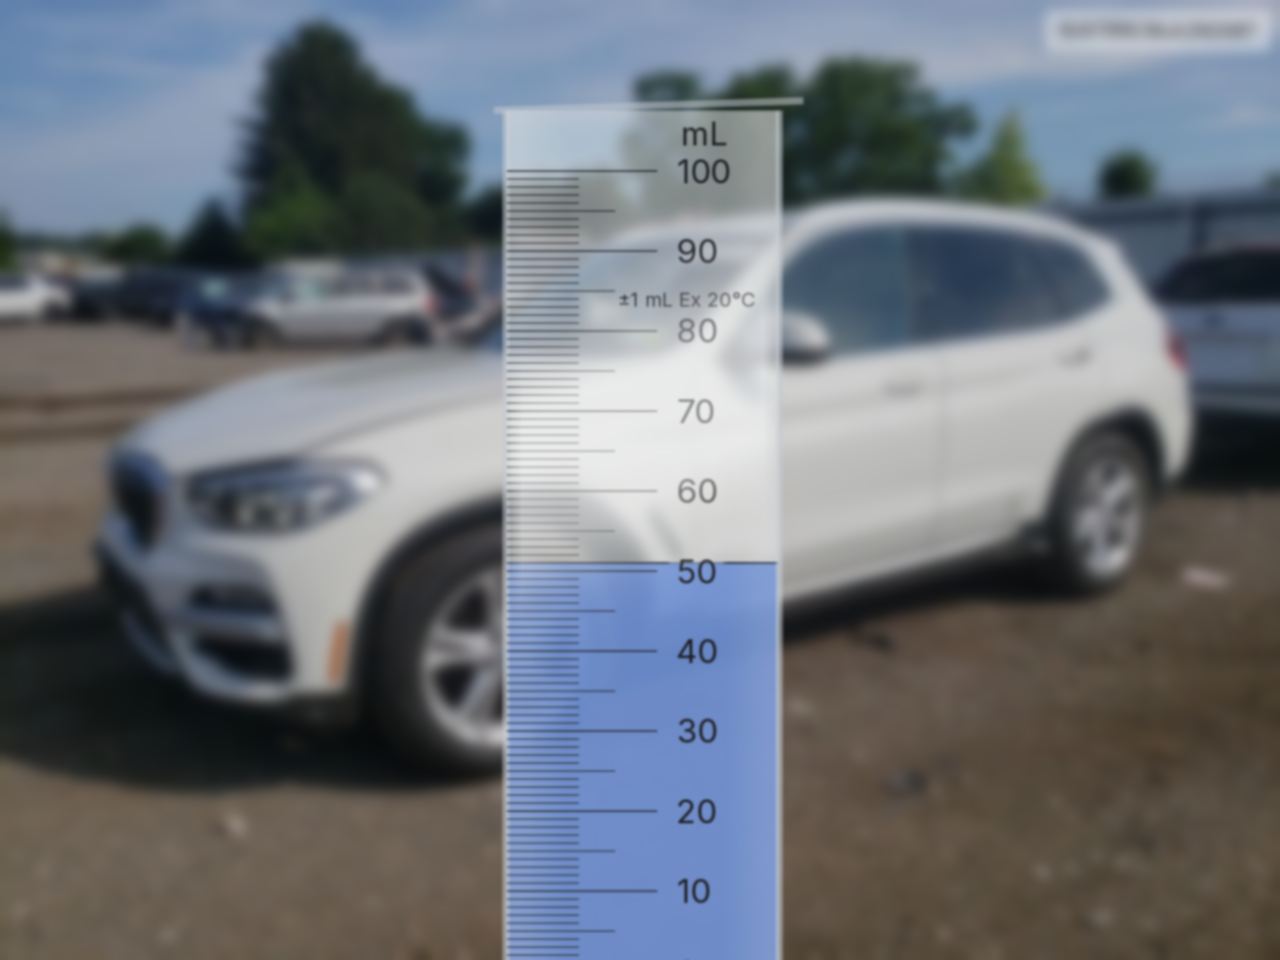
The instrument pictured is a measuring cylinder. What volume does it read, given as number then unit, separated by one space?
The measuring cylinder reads 51 mL
